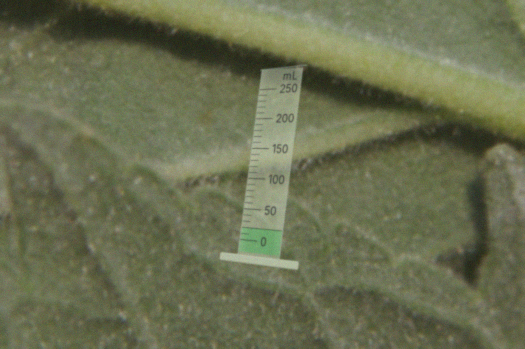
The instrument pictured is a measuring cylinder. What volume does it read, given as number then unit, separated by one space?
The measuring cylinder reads 20 mL
